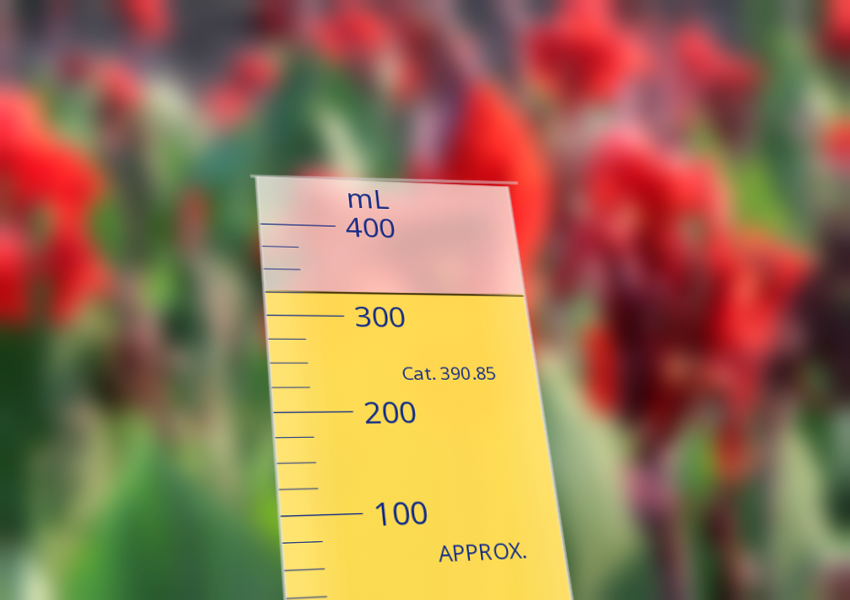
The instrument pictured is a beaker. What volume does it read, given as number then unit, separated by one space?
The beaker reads 325 mL
